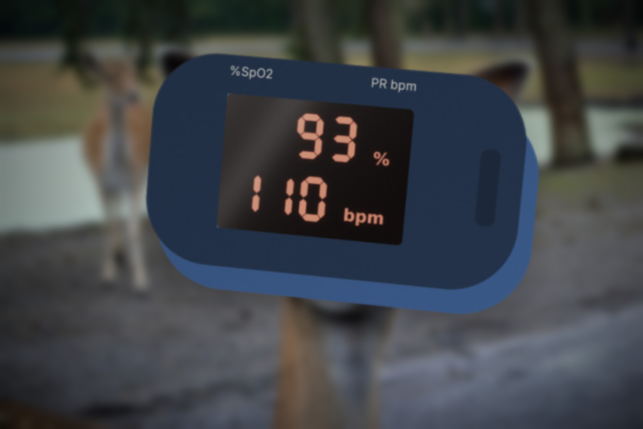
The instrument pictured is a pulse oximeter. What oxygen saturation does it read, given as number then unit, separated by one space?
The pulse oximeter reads 93 %
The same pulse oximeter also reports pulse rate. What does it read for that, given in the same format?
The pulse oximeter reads 110 bpm
